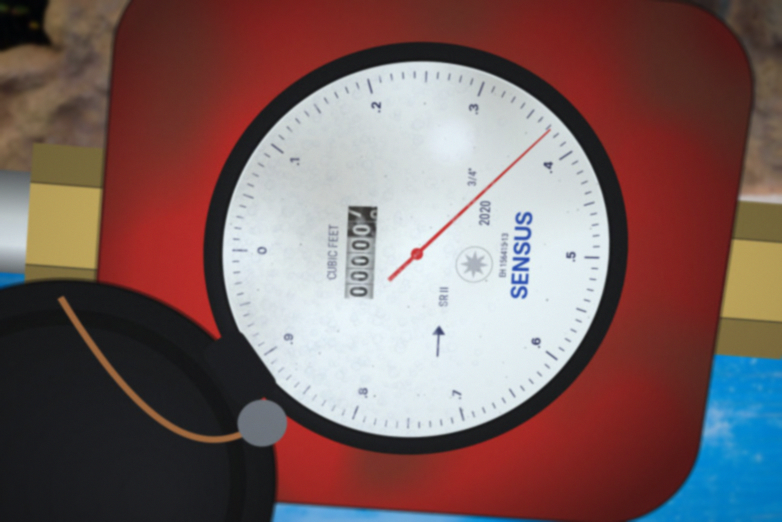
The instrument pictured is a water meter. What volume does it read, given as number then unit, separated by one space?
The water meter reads 7.37 ft³
